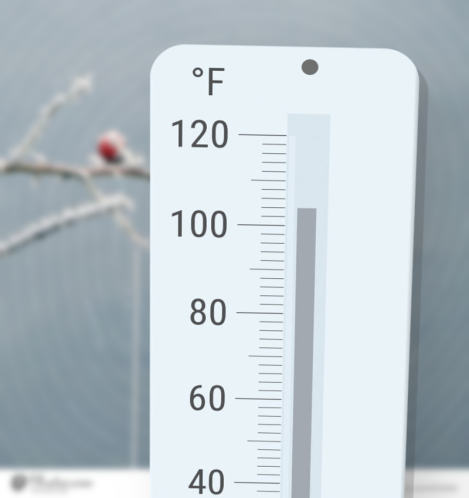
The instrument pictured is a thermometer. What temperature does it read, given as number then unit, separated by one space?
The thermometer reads 104 °F
